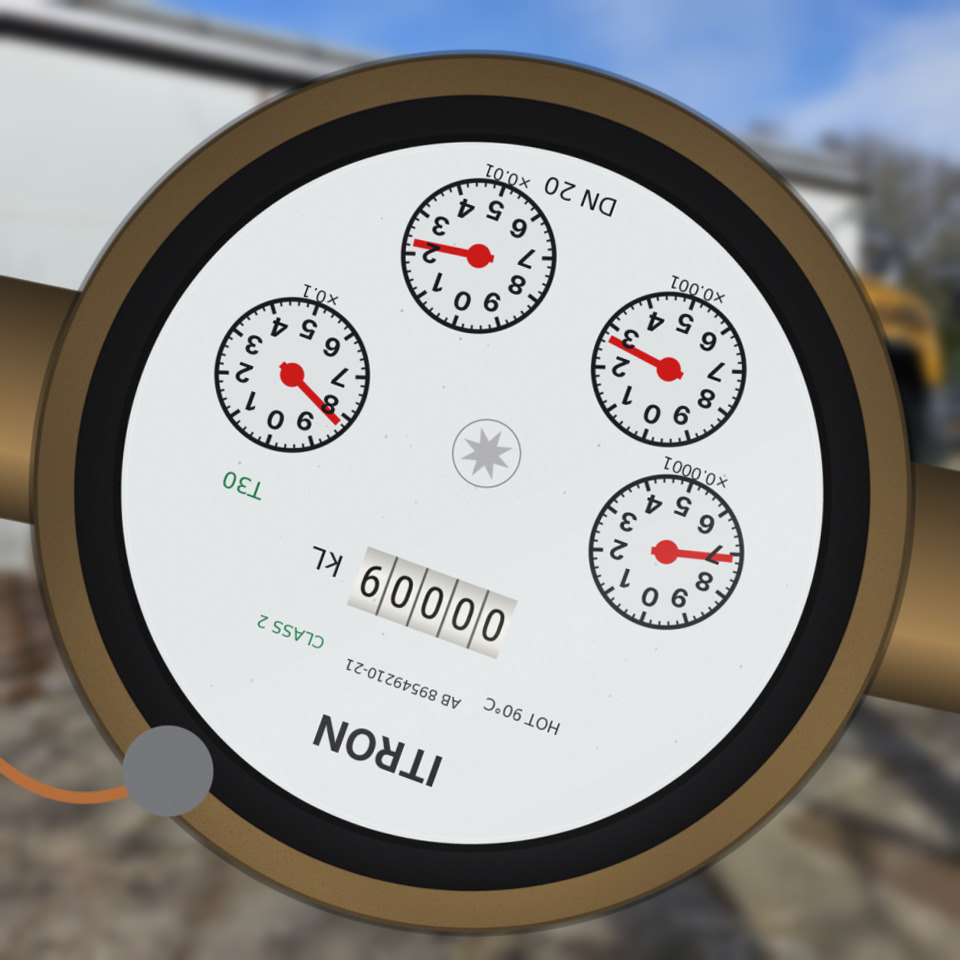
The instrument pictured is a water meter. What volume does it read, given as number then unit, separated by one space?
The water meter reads 9.8227 kL
